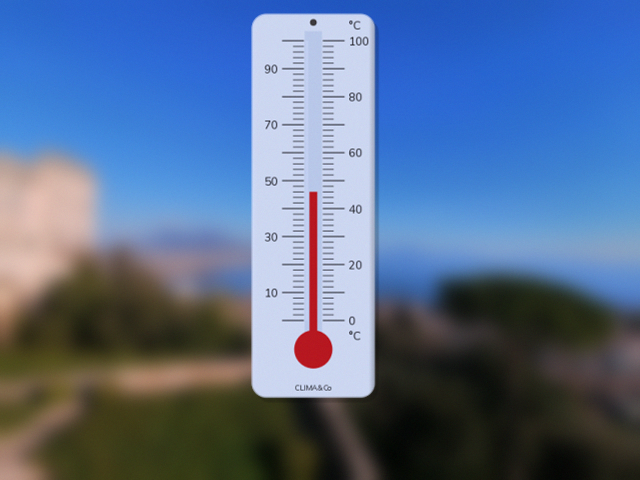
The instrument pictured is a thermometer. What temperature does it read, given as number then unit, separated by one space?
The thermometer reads 46 °C
